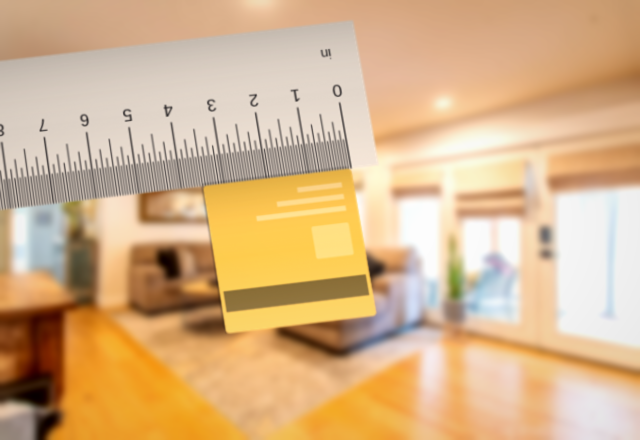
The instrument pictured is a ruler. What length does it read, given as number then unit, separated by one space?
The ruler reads 3.5 in
